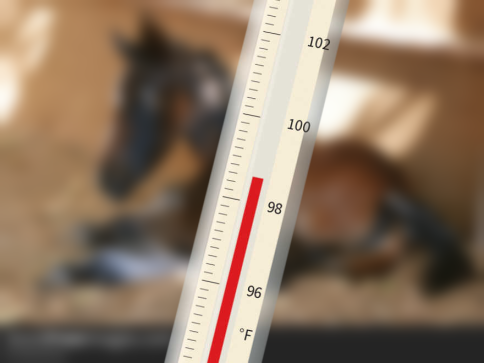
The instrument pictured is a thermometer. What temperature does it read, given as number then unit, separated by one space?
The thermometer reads 98.6 °F
